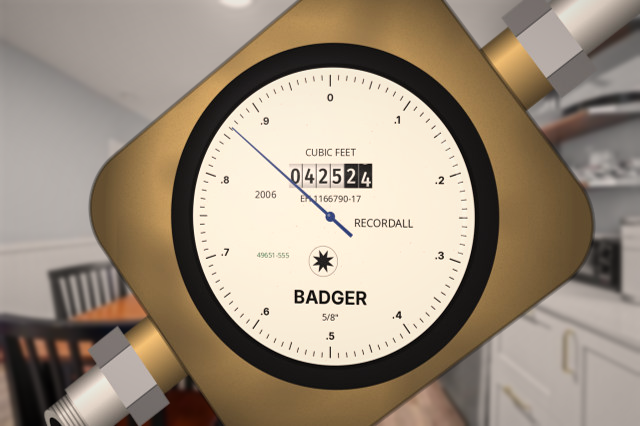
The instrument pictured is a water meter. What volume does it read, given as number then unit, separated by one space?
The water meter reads 42523.86 ft³
